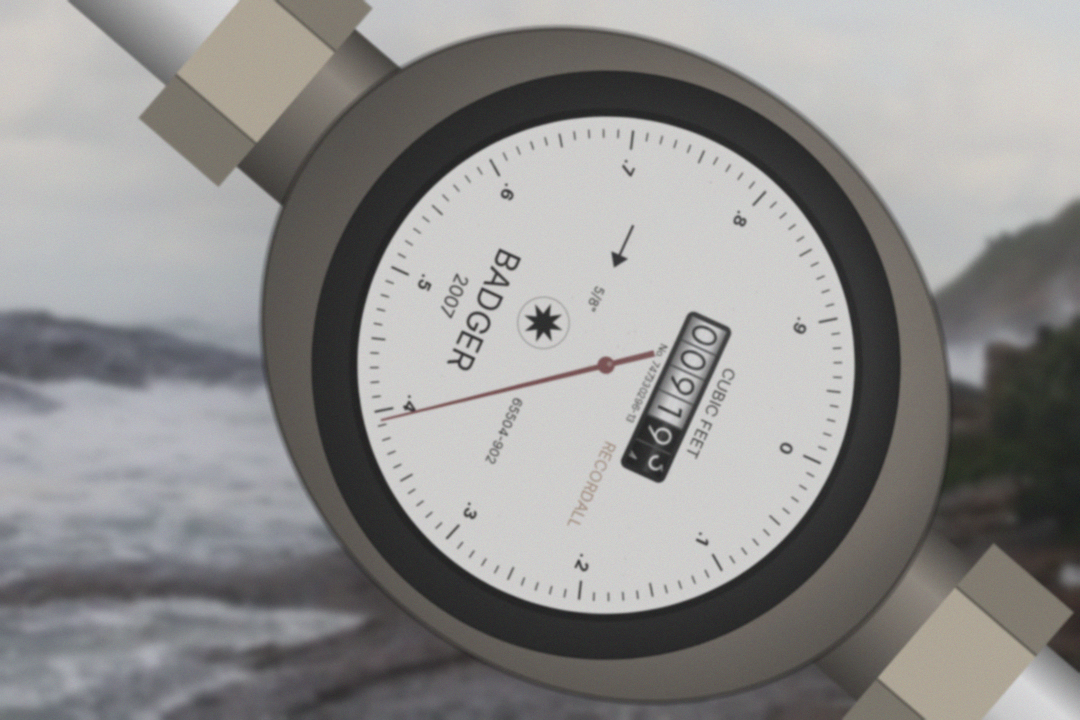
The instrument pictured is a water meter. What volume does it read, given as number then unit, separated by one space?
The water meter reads 9193.39 ft³
